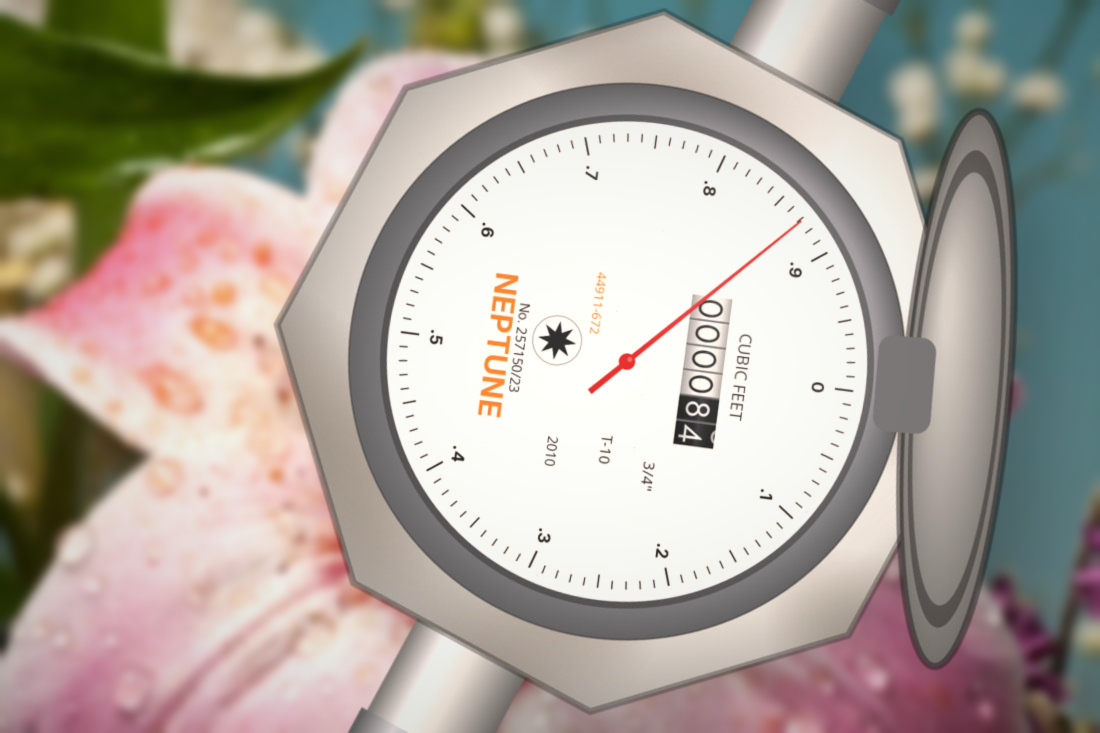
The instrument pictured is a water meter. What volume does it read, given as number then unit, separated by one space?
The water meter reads 83.87 ft³
